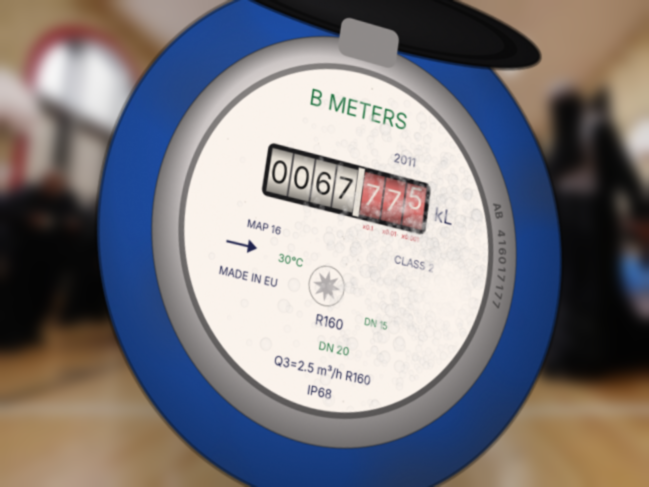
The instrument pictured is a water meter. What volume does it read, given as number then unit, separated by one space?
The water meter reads 67.775 kL
